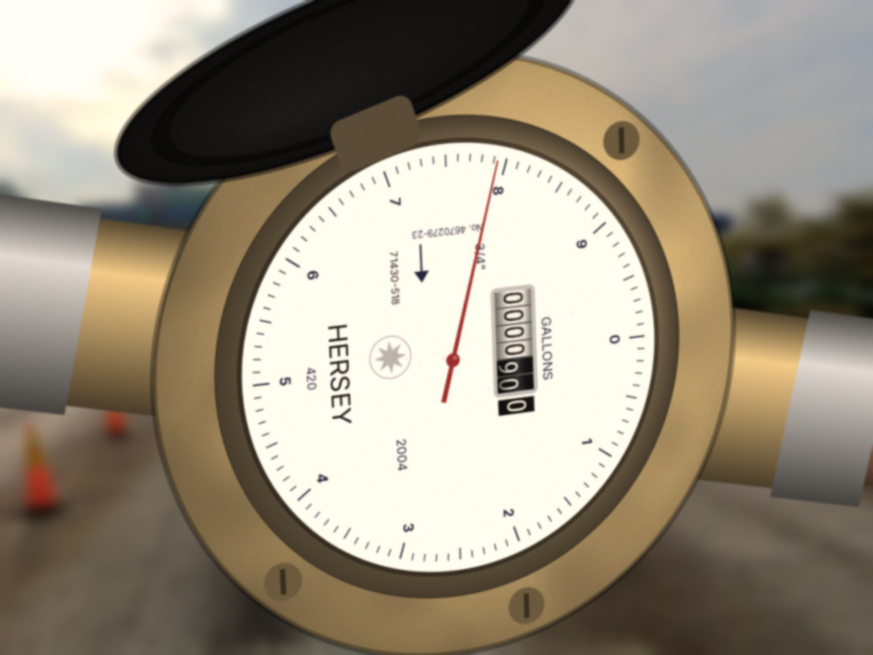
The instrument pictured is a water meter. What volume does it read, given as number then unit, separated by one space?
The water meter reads 897.9 gal
